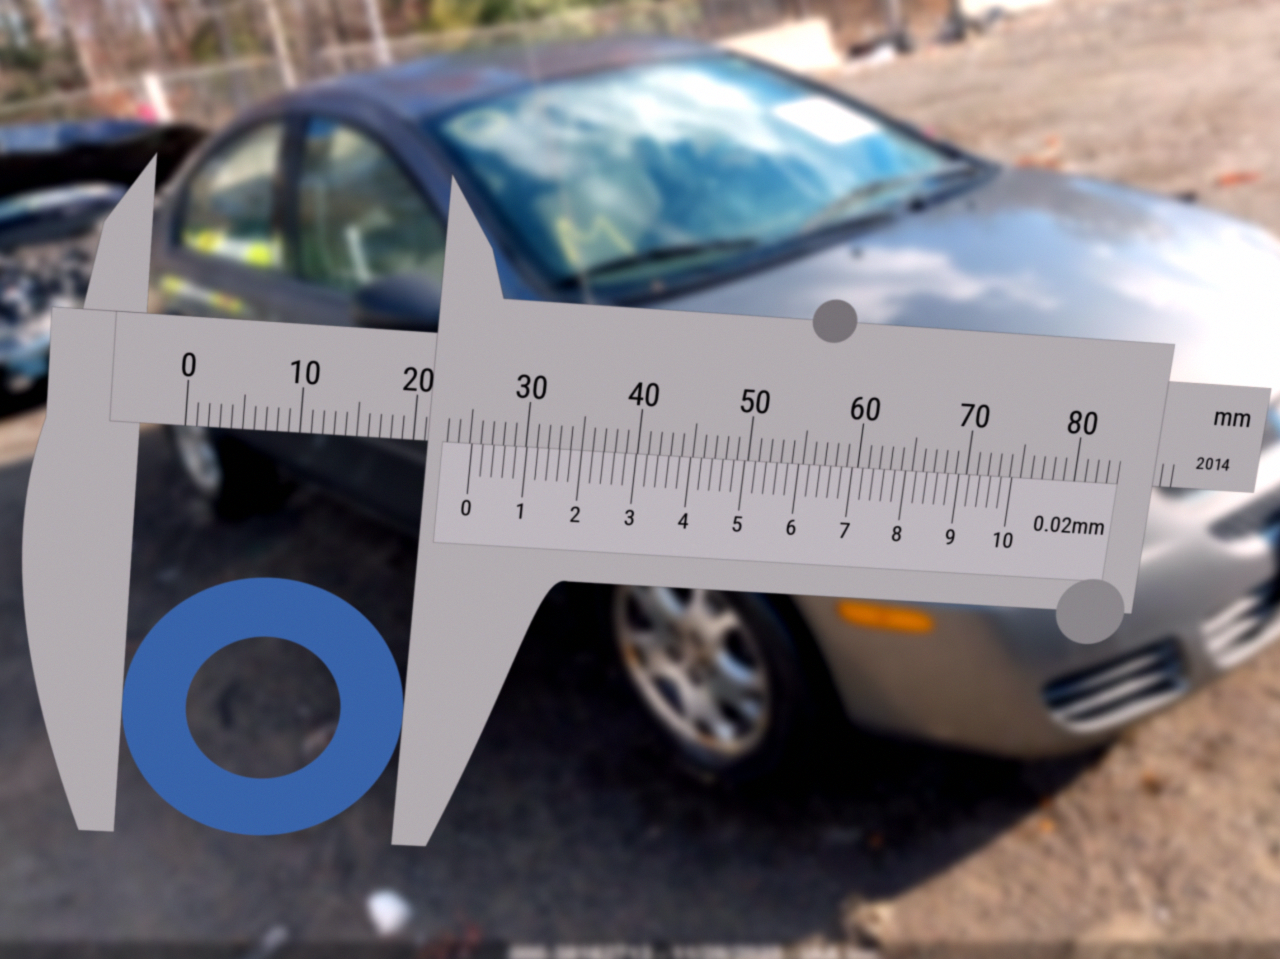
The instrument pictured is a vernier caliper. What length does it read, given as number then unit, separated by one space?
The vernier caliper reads 25.2 mm
